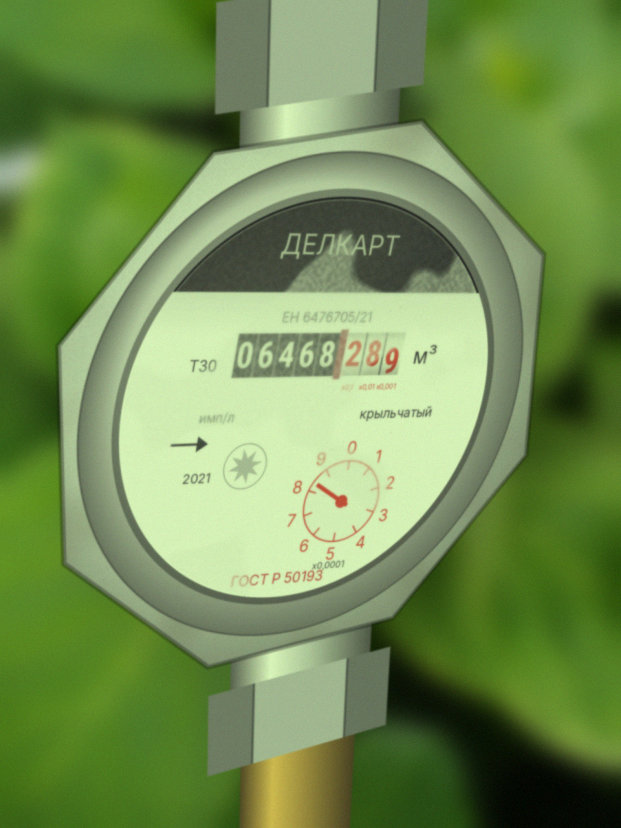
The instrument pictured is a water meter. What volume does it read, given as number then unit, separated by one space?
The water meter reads 6468.2888 m³
